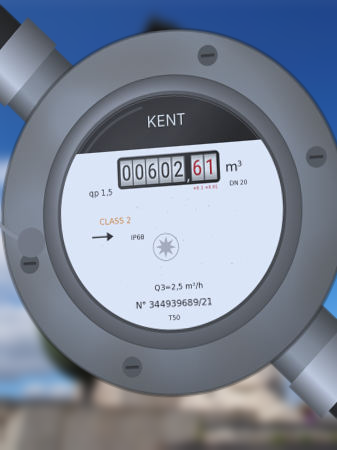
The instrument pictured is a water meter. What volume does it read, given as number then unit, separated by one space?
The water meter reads 602.61 m³
